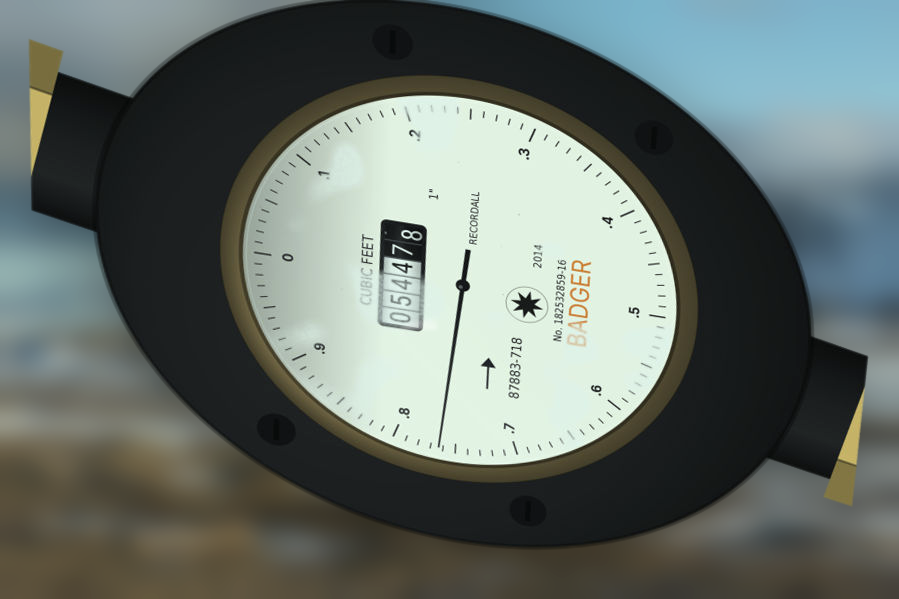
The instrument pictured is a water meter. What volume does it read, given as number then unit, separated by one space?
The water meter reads 54477.76 ft³
